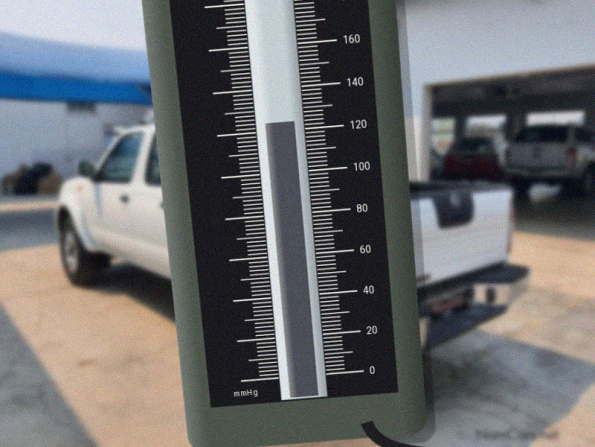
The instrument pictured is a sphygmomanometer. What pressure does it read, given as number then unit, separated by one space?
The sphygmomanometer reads 124 mmHg
